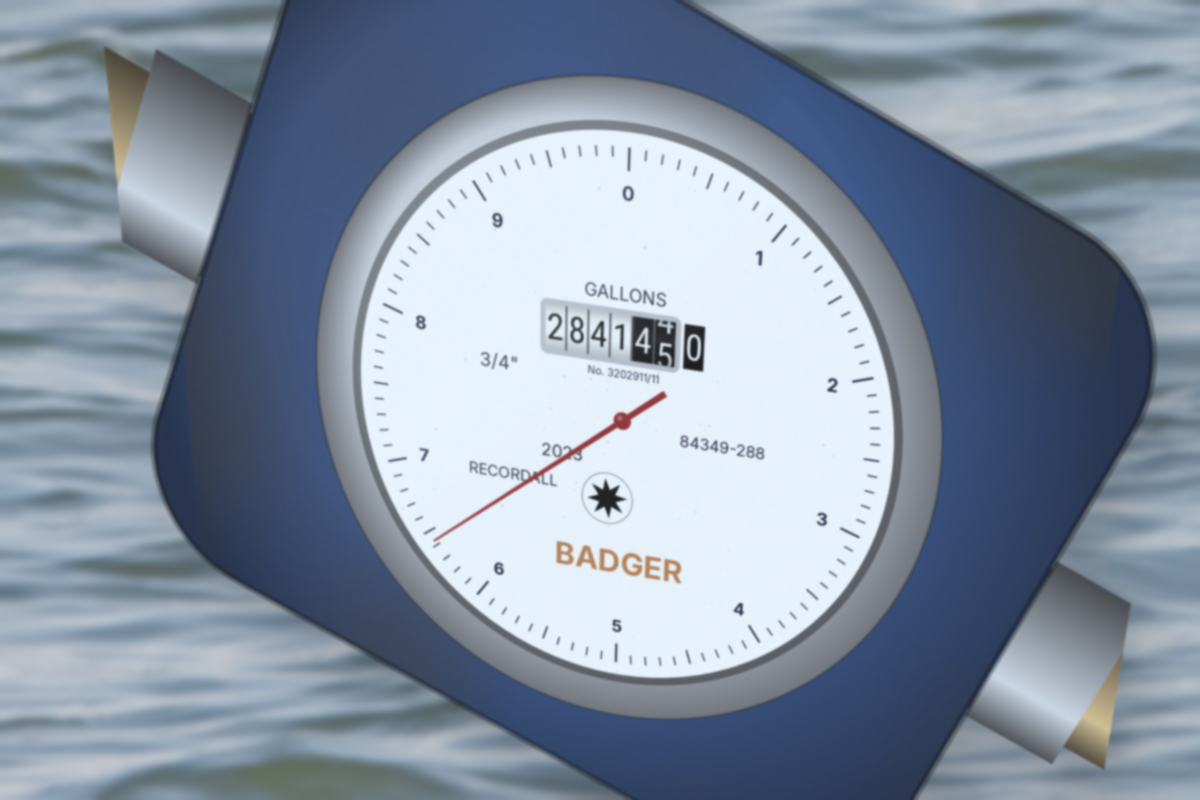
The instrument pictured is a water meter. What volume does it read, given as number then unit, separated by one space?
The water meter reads 2841446.4 gal
